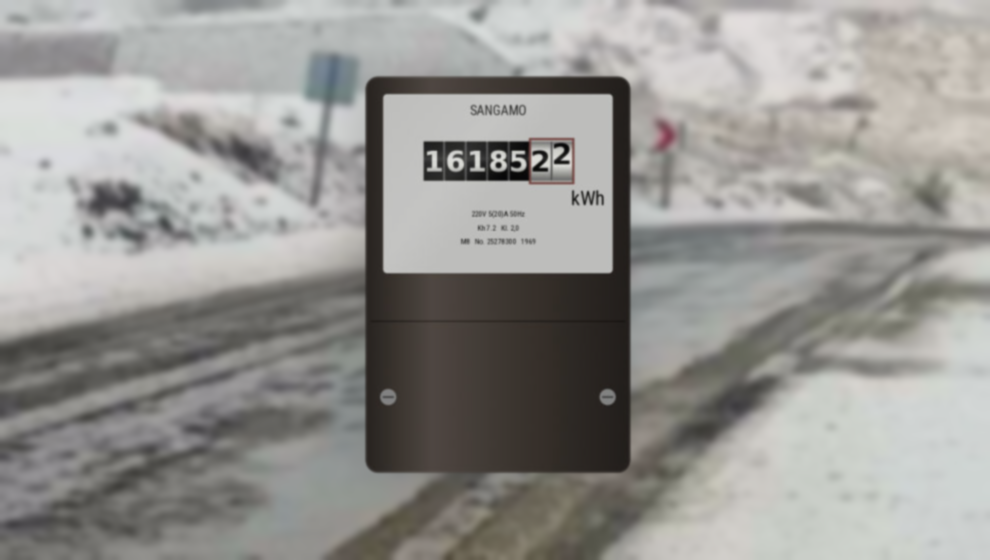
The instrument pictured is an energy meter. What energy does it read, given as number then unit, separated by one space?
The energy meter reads 16185.22 kWh
